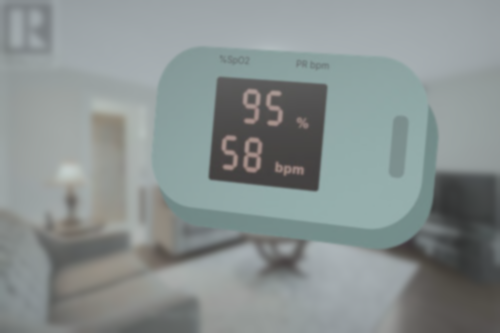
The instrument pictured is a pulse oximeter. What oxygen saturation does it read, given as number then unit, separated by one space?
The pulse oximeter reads 95 %
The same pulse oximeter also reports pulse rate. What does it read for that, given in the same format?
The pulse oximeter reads 58 bpm
